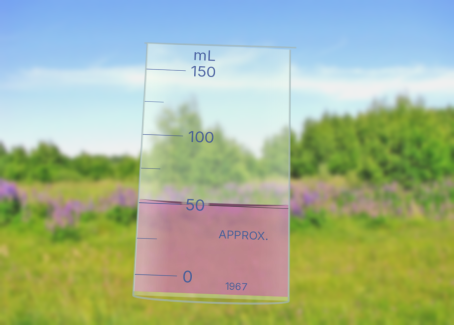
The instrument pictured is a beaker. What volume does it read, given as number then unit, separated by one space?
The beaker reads 50 mL
